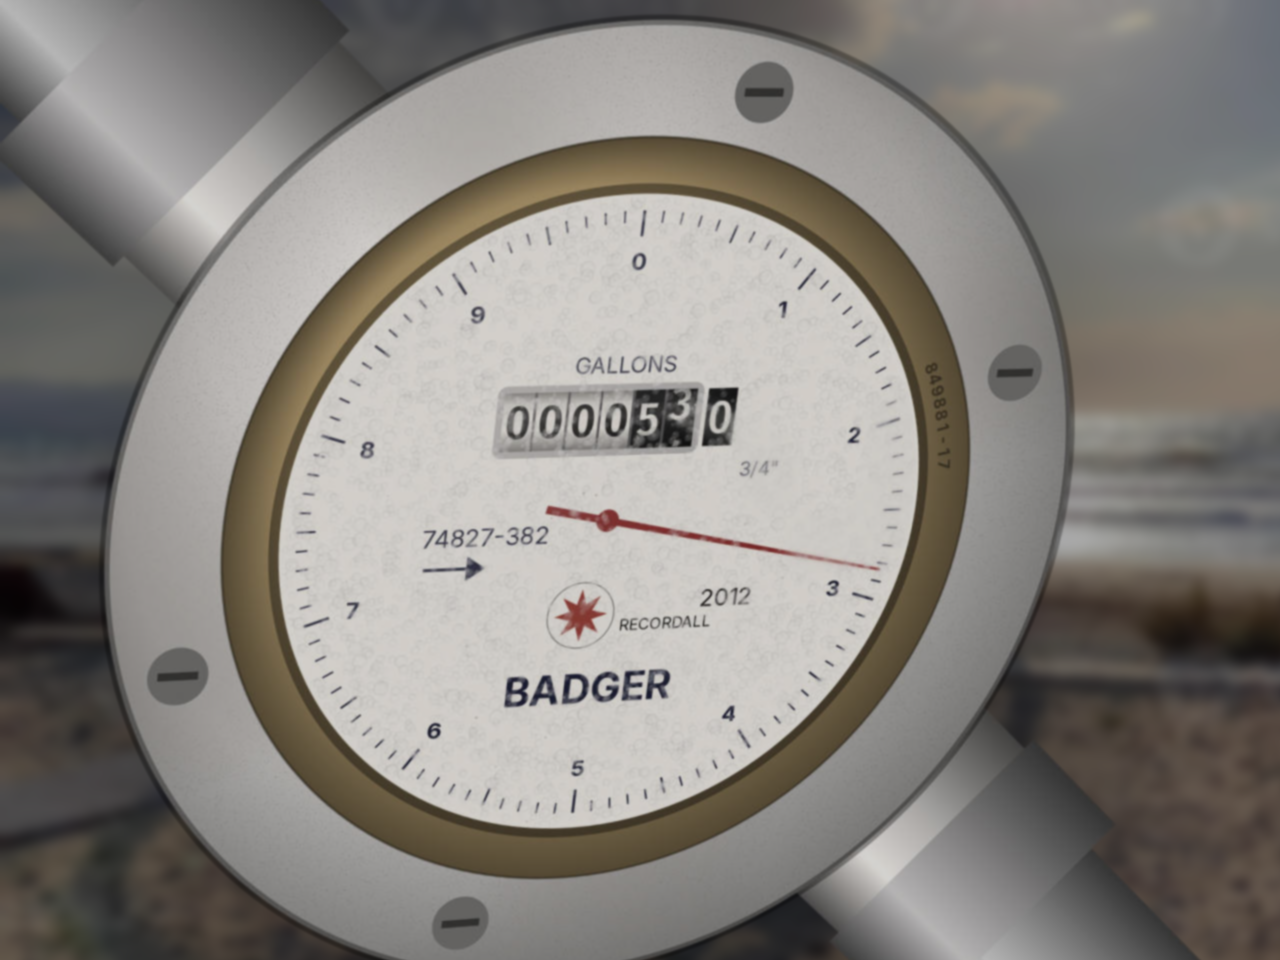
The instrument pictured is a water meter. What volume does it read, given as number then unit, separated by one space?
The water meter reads 532.8 gal
